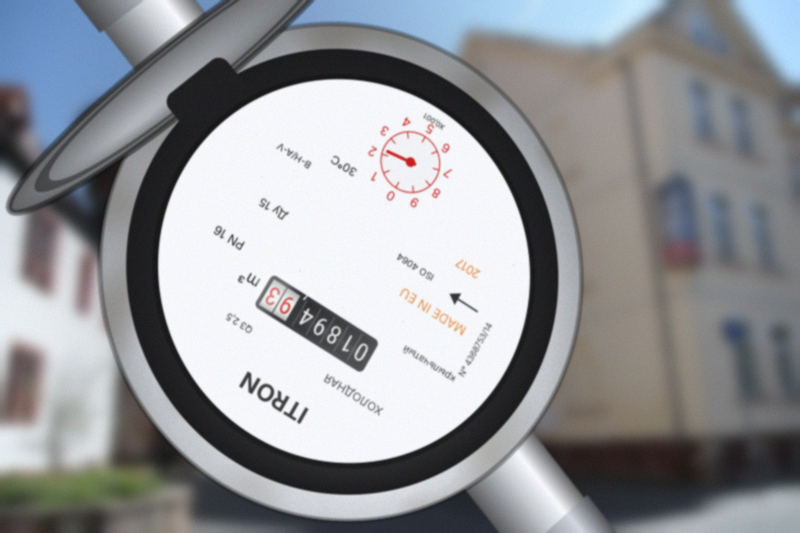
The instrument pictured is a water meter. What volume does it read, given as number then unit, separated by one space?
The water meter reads 1894.932 m³
